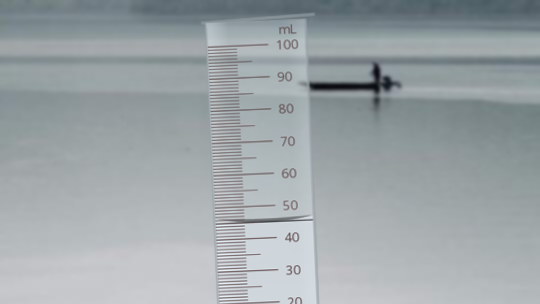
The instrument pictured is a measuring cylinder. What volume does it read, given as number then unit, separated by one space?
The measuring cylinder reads 45 mL
